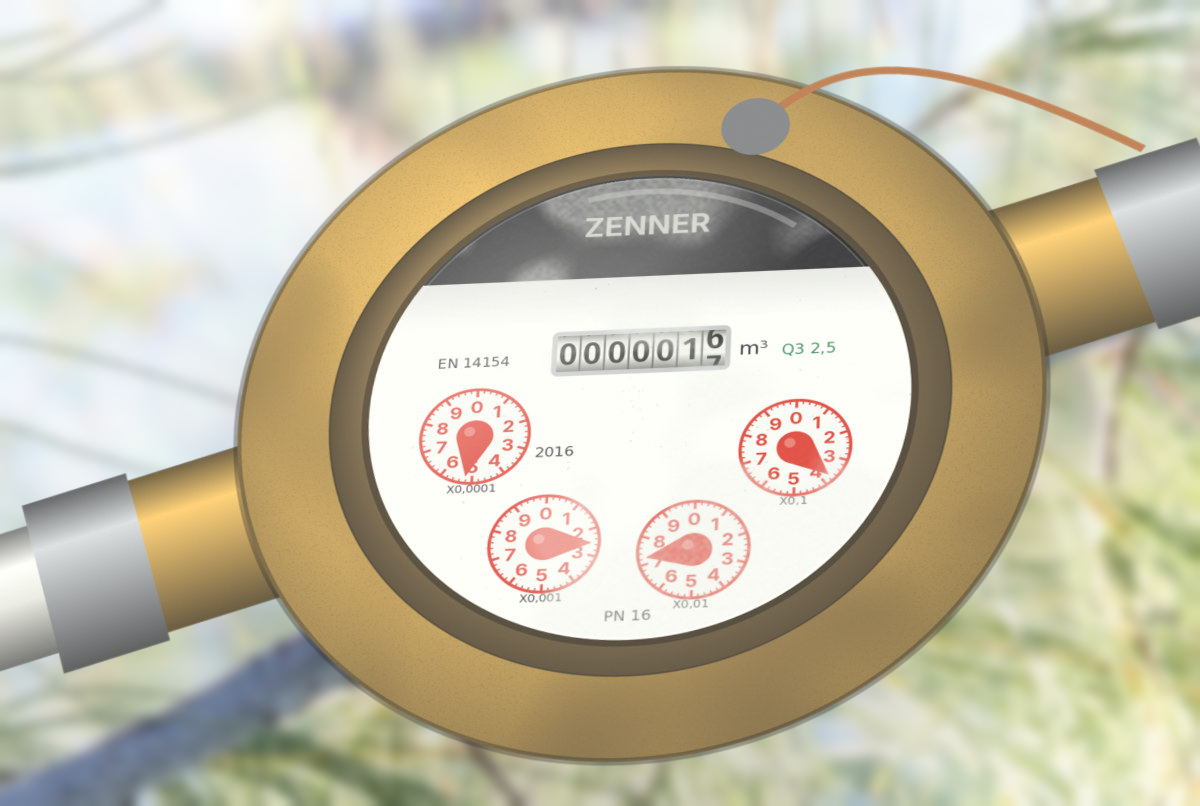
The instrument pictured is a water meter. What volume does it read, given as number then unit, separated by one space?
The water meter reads 16.3725 m³
